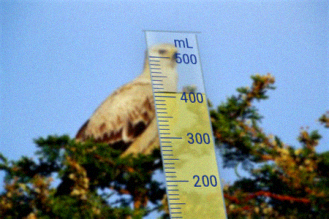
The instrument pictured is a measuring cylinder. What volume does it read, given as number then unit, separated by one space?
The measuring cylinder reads 410 mL
